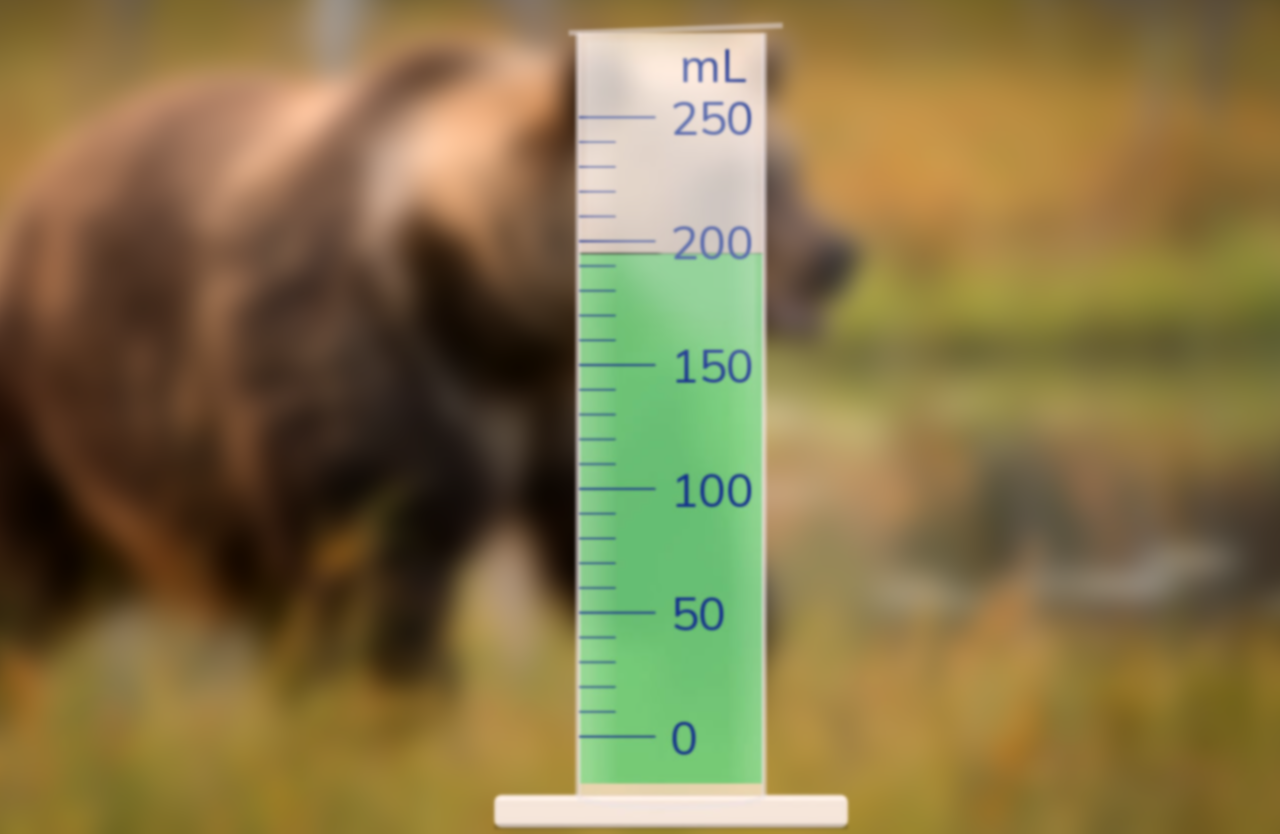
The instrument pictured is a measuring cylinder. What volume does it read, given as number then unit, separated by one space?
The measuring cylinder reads 195 mL
